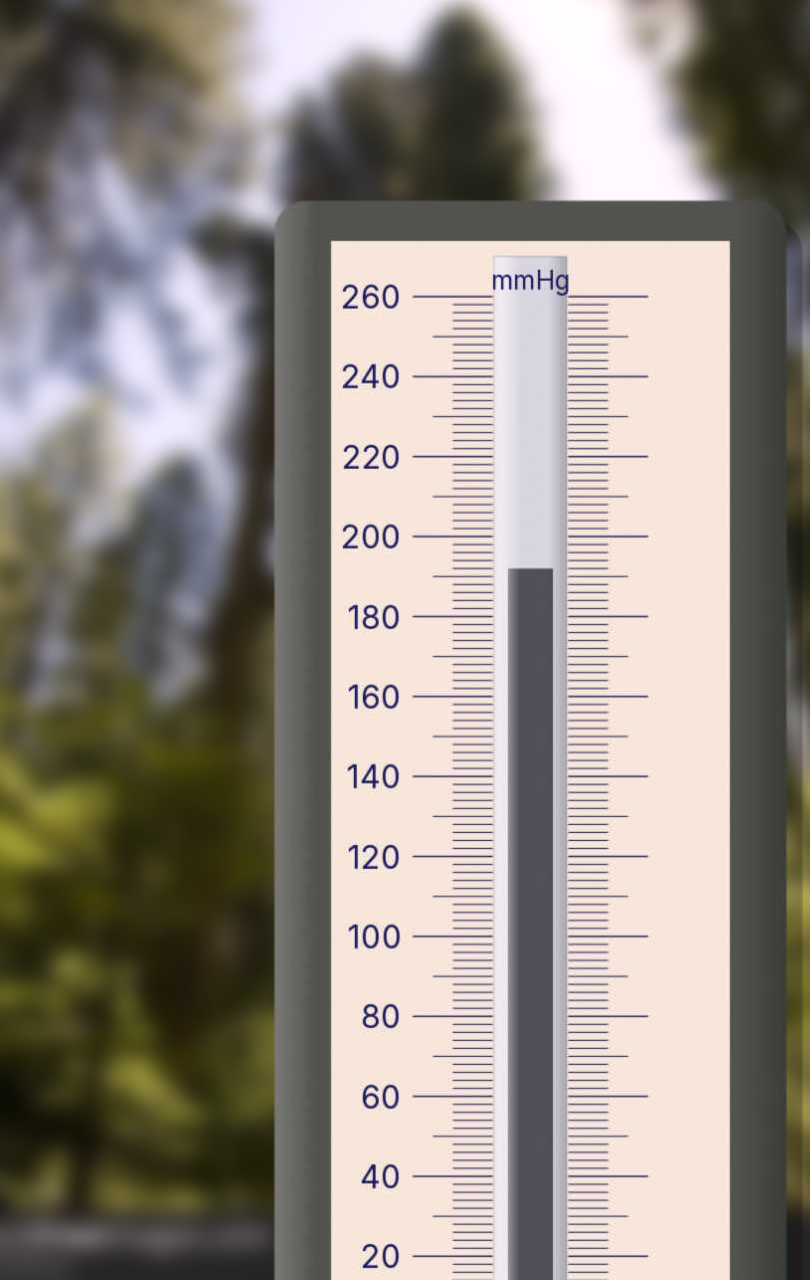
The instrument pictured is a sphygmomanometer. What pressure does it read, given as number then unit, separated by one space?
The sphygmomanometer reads 192 mmHg
